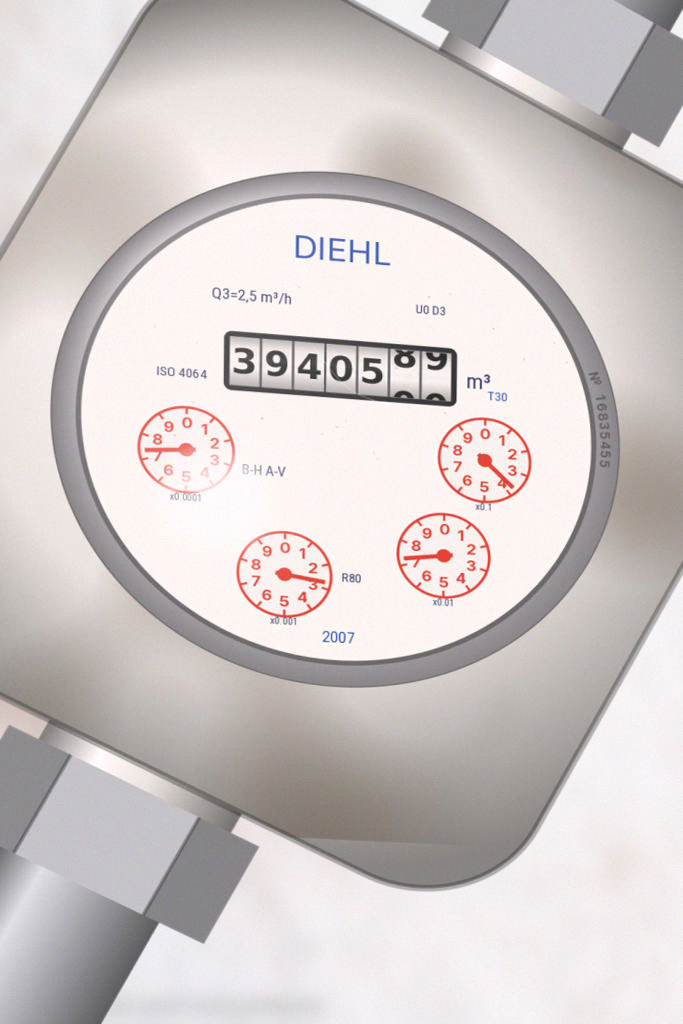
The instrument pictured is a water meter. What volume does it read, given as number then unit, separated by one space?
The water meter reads 3940589.3727 m³
